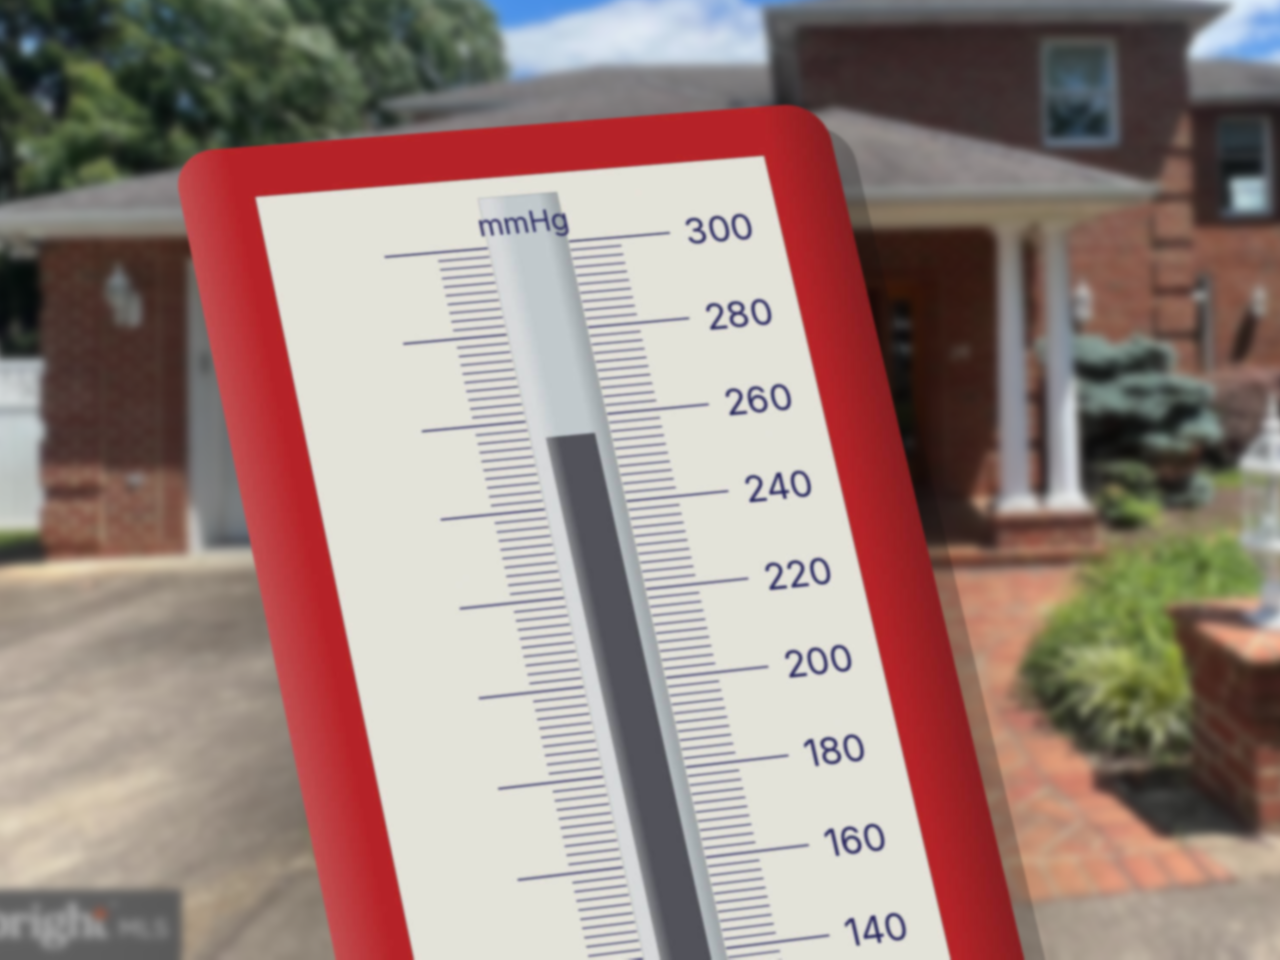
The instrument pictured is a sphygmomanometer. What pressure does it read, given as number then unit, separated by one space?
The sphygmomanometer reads 256 mmHg
